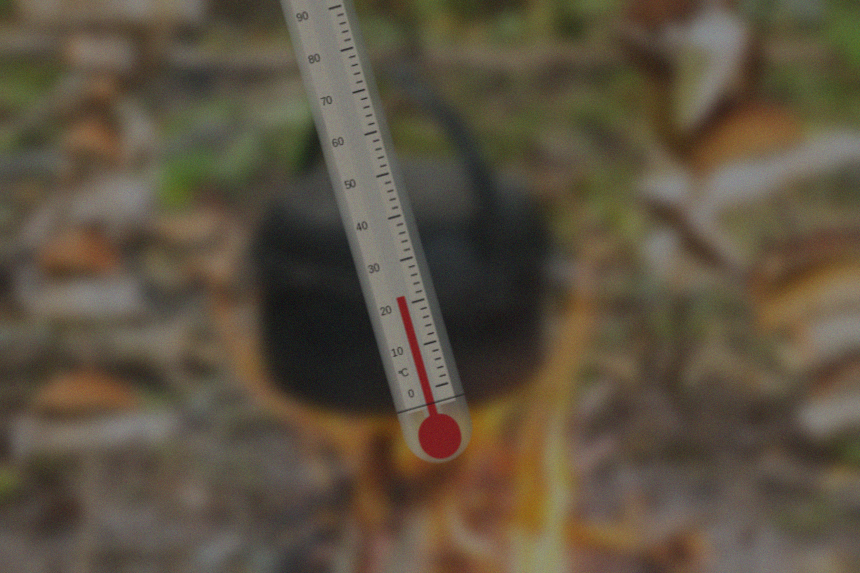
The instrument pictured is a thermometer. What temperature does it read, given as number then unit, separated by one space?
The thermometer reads 22 °C
